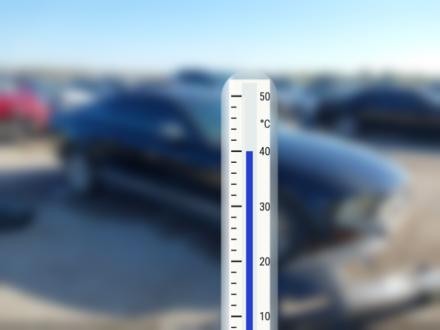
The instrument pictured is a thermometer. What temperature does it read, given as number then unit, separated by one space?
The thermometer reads 40 °C
